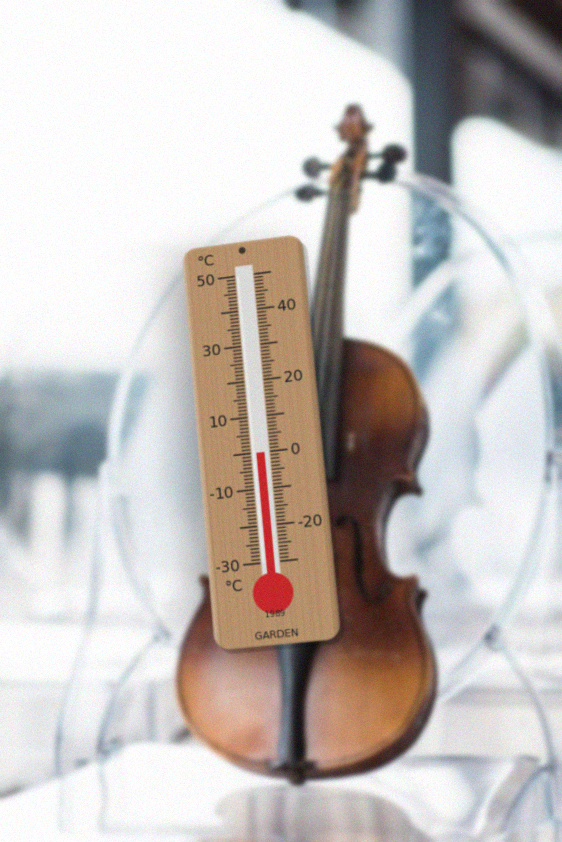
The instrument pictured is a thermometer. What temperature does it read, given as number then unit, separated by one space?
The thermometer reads 0 °C
